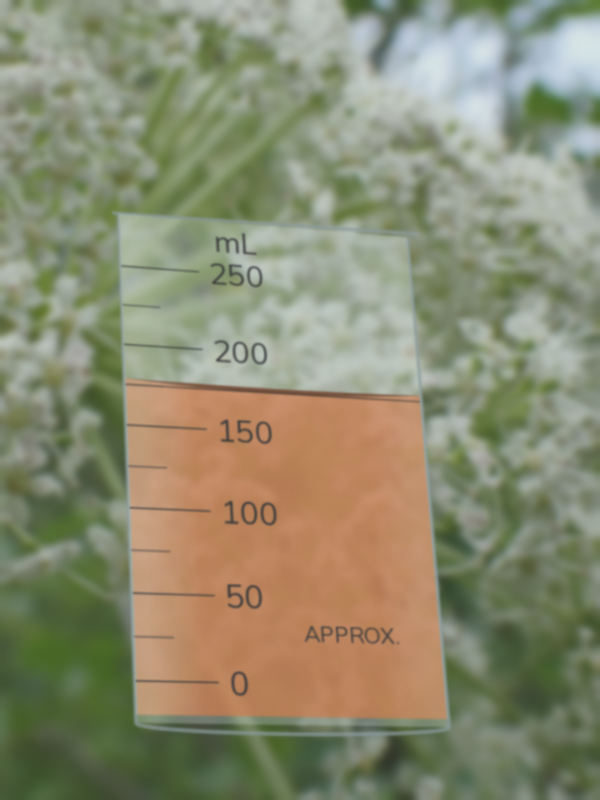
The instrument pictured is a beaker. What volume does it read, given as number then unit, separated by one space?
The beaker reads 175 mL
